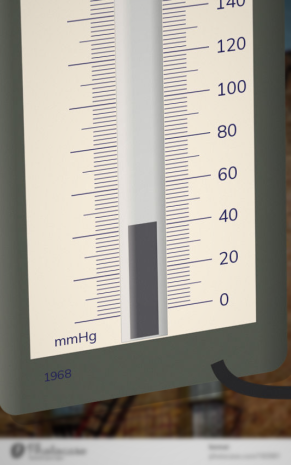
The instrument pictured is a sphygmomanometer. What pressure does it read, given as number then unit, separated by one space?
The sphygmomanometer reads 42 mmHg
